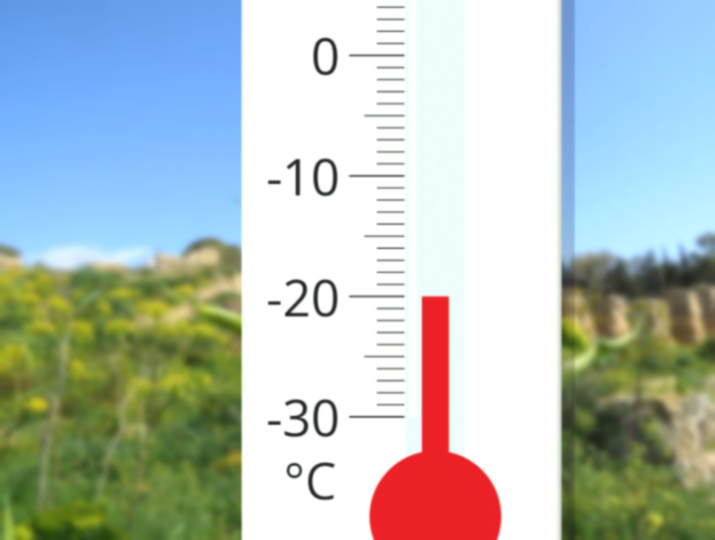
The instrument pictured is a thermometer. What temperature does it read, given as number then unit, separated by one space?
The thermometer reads -20 °C
